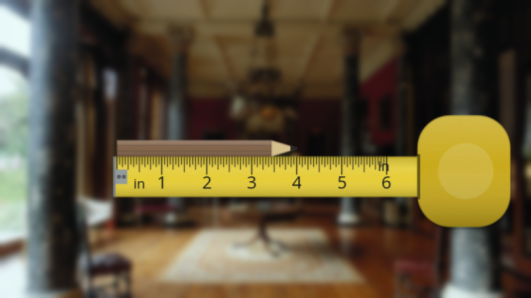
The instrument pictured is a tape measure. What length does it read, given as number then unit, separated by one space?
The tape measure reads 4 in
